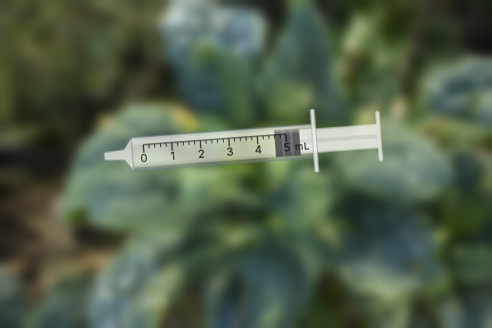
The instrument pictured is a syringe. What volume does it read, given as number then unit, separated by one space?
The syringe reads 4.6 mL
